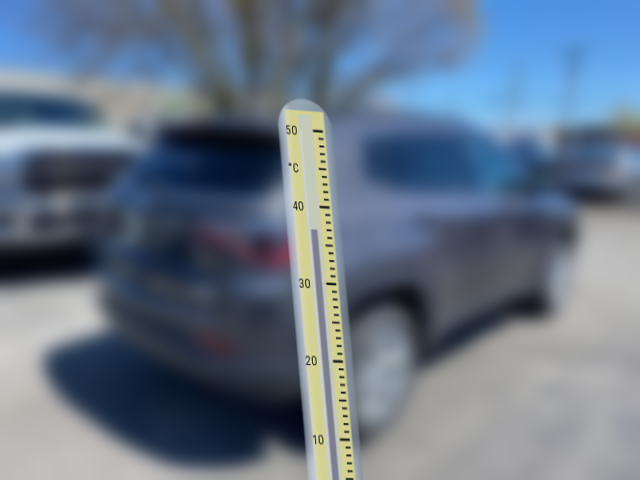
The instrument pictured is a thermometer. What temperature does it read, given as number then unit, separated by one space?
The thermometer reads 37 °C
